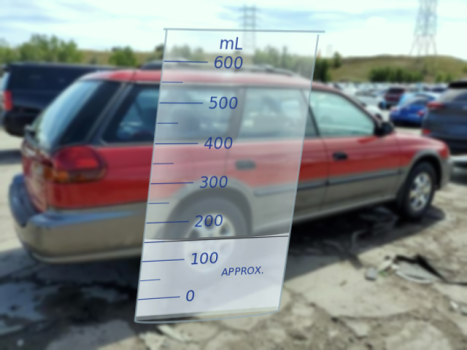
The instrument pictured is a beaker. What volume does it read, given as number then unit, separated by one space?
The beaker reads 150 mL
